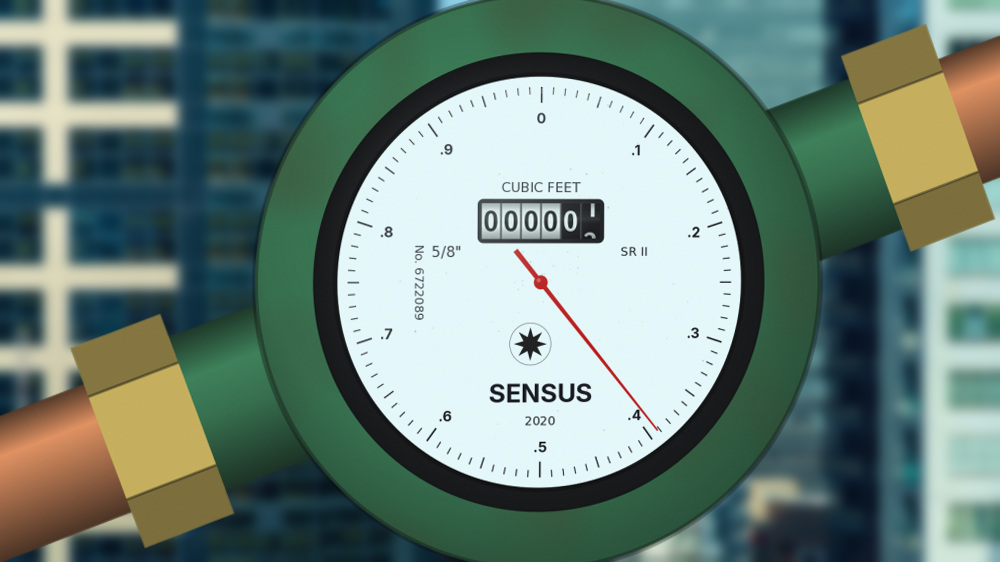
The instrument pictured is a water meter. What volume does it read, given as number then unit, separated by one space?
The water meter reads 1.39 ft³
